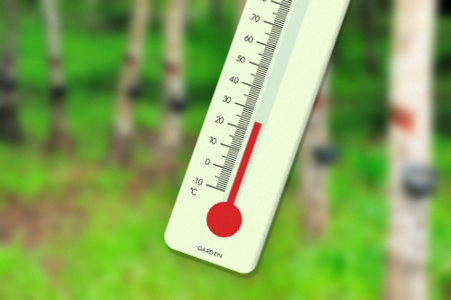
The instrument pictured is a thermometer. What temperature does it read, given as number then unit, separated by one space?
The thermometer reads 25 °C
